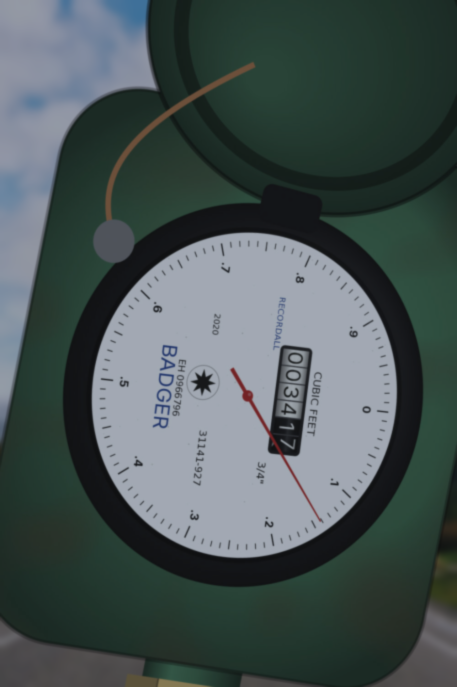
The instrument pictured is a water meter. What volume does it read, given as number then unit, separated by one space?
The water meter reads 3417.14 ft³
